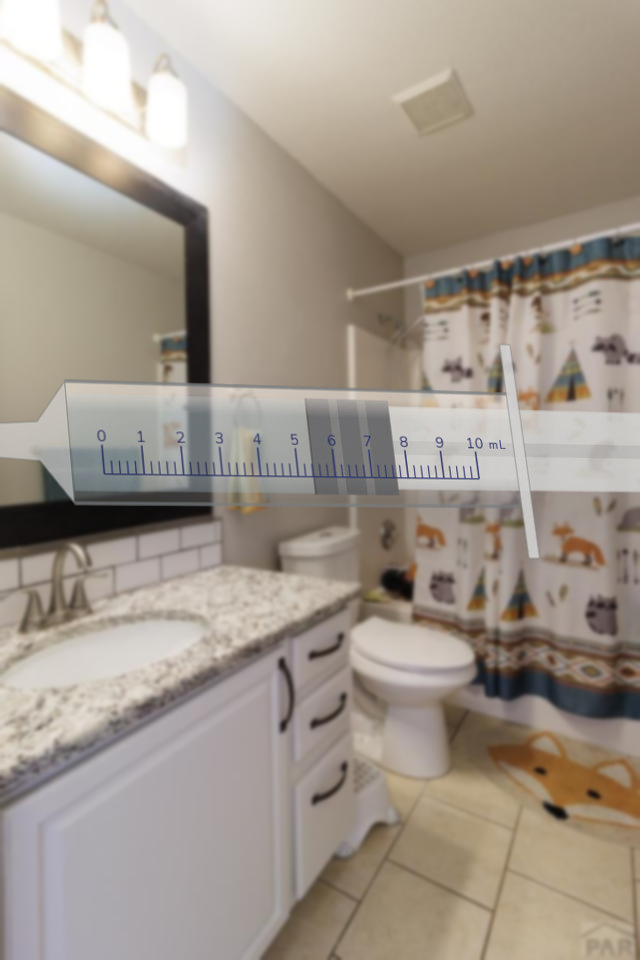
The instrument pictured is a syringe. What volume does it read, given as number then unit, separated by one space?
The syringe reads 5.4 mL
